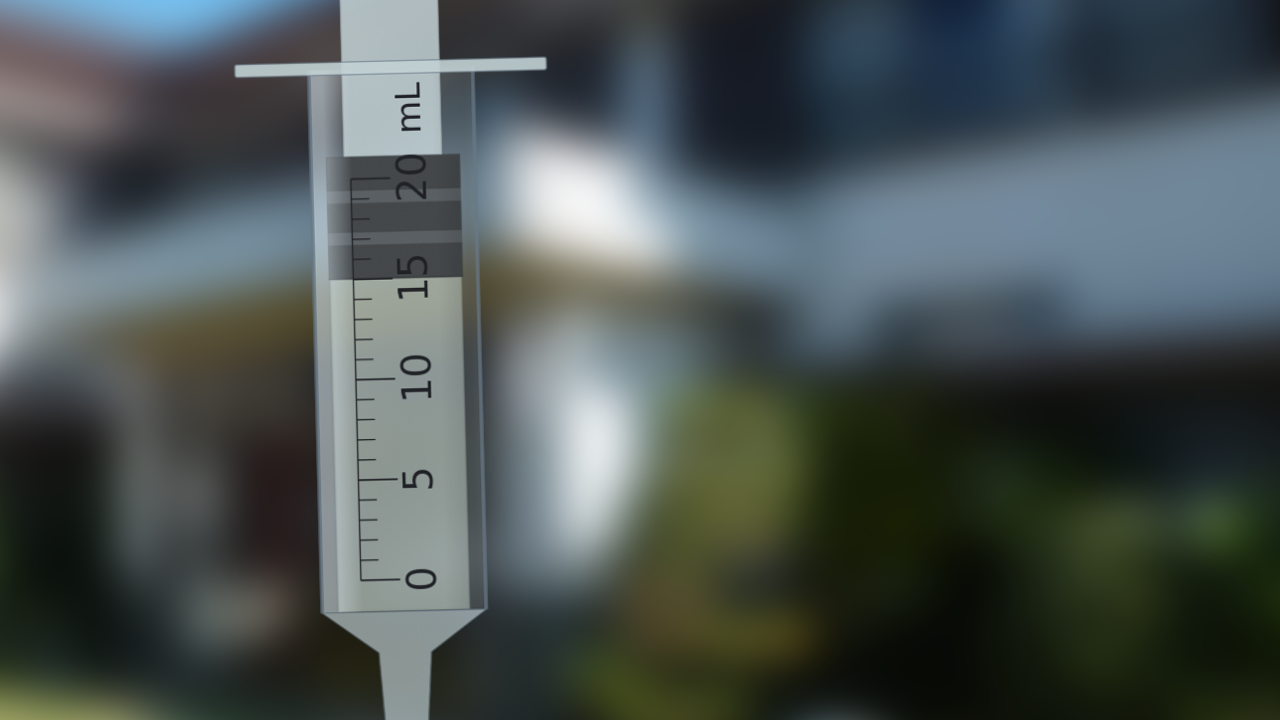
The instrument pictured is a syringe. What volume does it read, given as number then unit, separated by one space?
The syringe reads 15 mL
